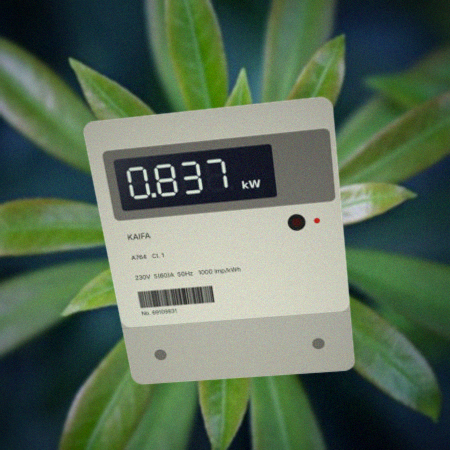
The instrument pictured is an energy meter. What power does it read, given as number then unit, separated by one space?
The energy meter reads 0.837 kW
